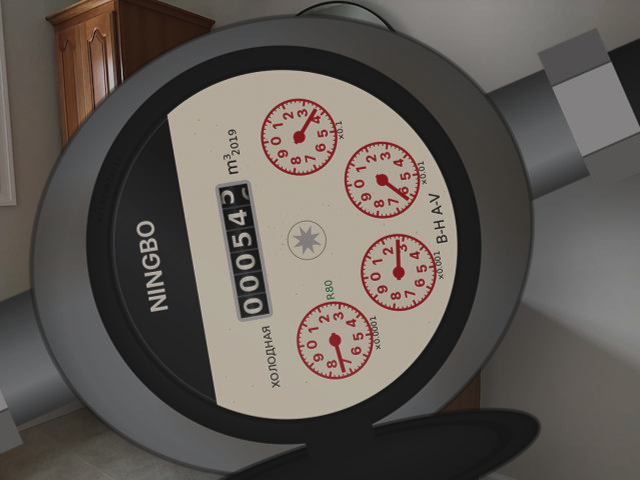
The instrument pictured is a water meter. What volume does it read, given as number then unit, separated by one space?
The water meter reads 545.3627 m³
